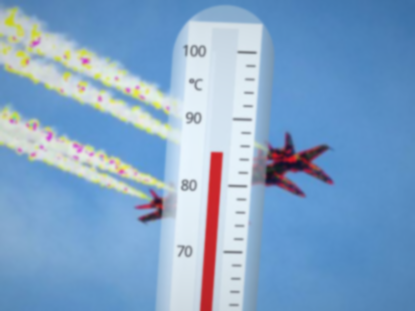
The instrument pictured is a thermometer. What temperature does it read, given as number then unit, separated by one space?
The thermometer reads 85 °C
